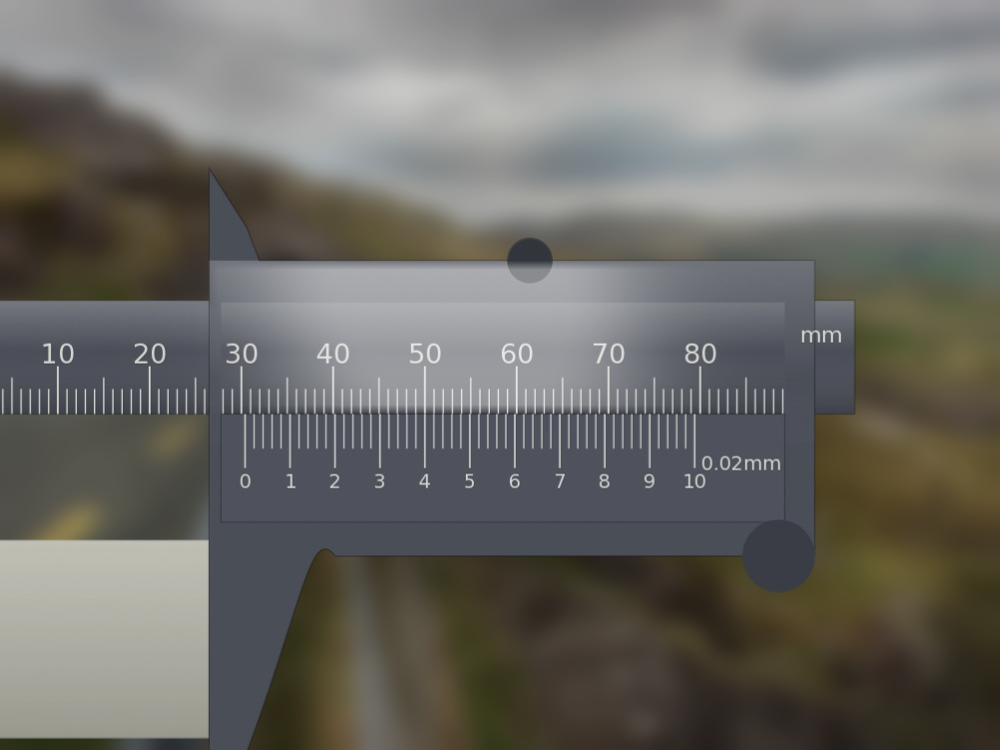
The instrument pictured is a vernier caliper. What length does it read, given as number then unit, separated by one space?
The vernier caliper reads 30.4 mm
